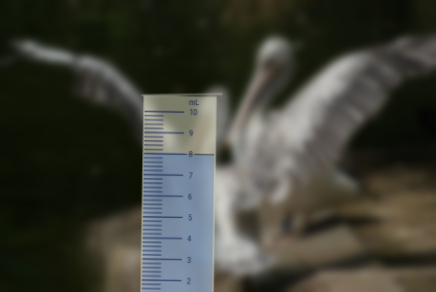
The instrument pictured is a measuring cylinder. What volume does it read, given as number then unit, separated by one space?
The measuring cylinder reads 8 mL
